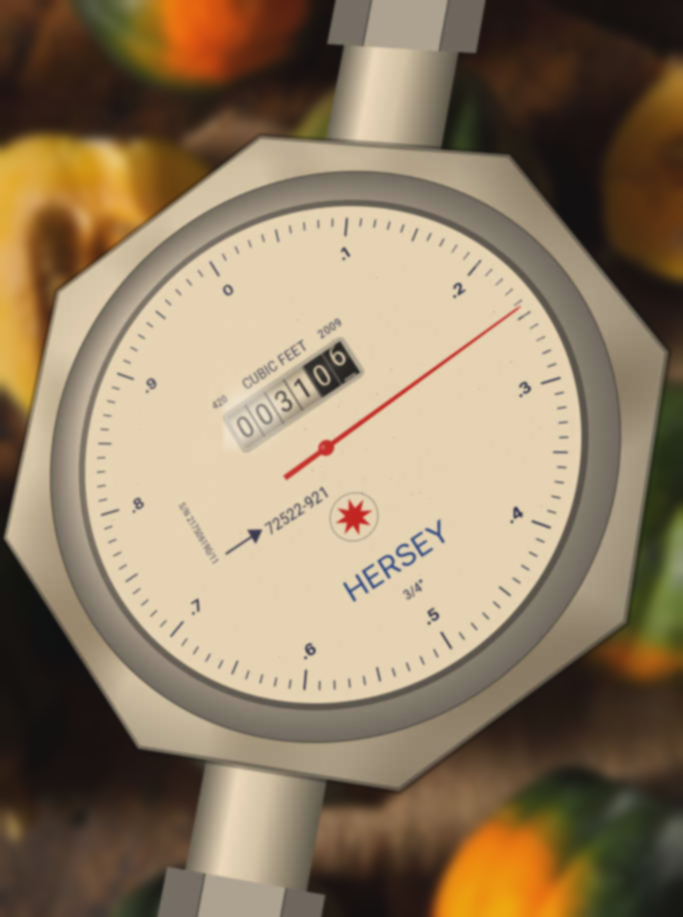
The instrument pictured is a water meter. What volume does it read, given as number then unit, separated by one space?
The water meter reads 3106.24 ft³
